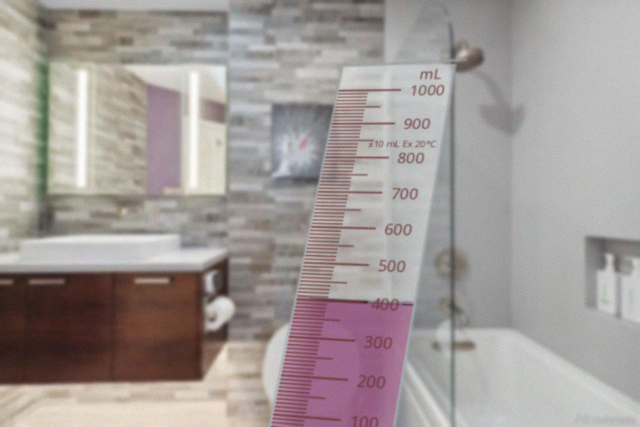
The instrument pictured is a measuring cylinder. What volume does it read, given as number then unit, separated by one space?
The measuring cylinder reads 400 mL
